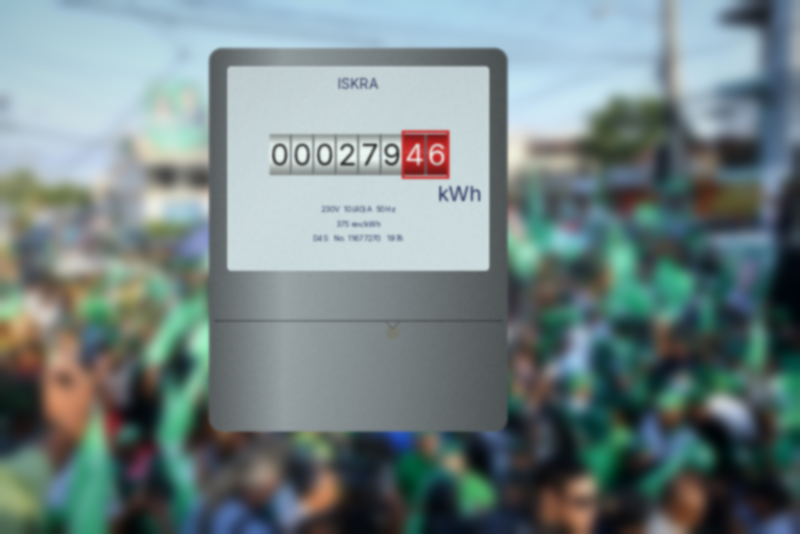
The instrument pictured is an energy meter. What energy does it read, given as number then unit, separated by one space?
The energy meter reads 279.46 kWh
